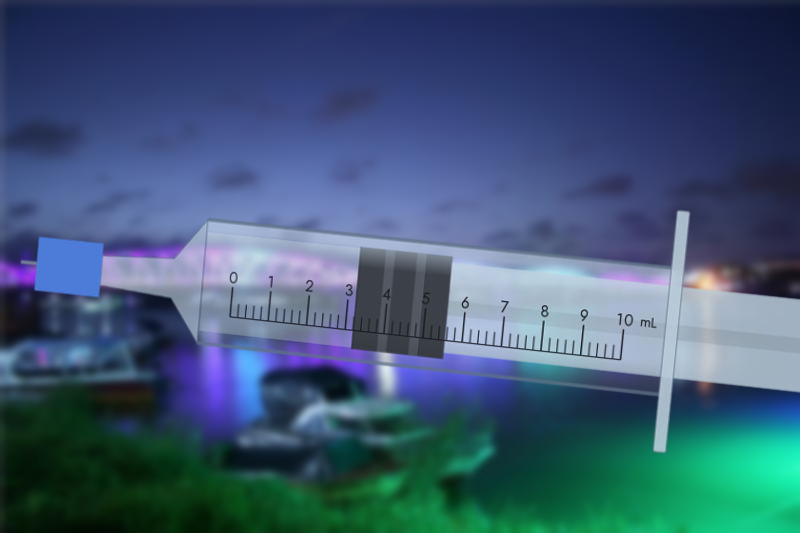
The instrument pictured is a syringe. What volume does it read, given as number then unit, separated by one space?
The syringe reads 3.2 mL
